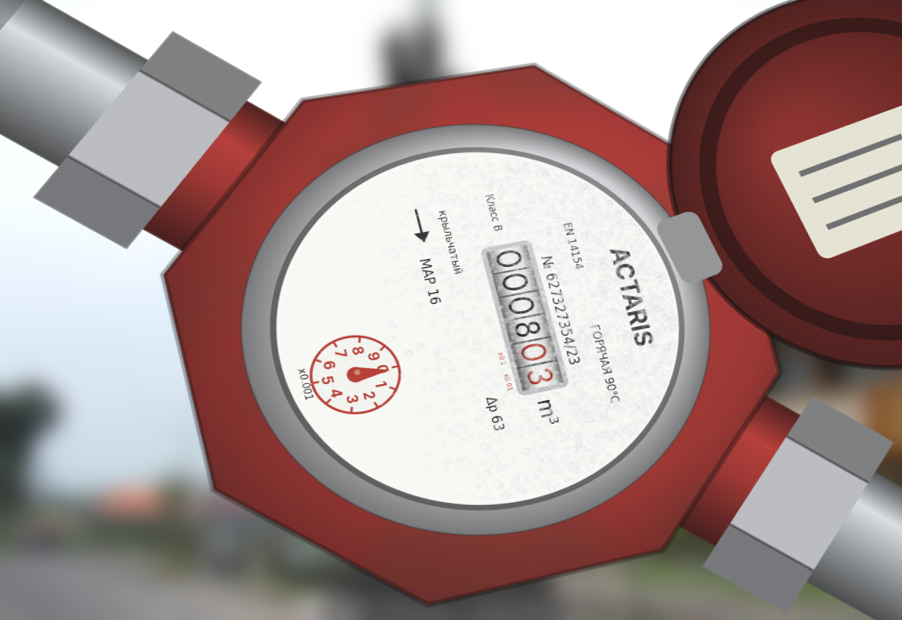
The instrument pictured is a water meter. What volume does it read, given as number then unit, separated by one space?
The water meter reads 8.030 m³
